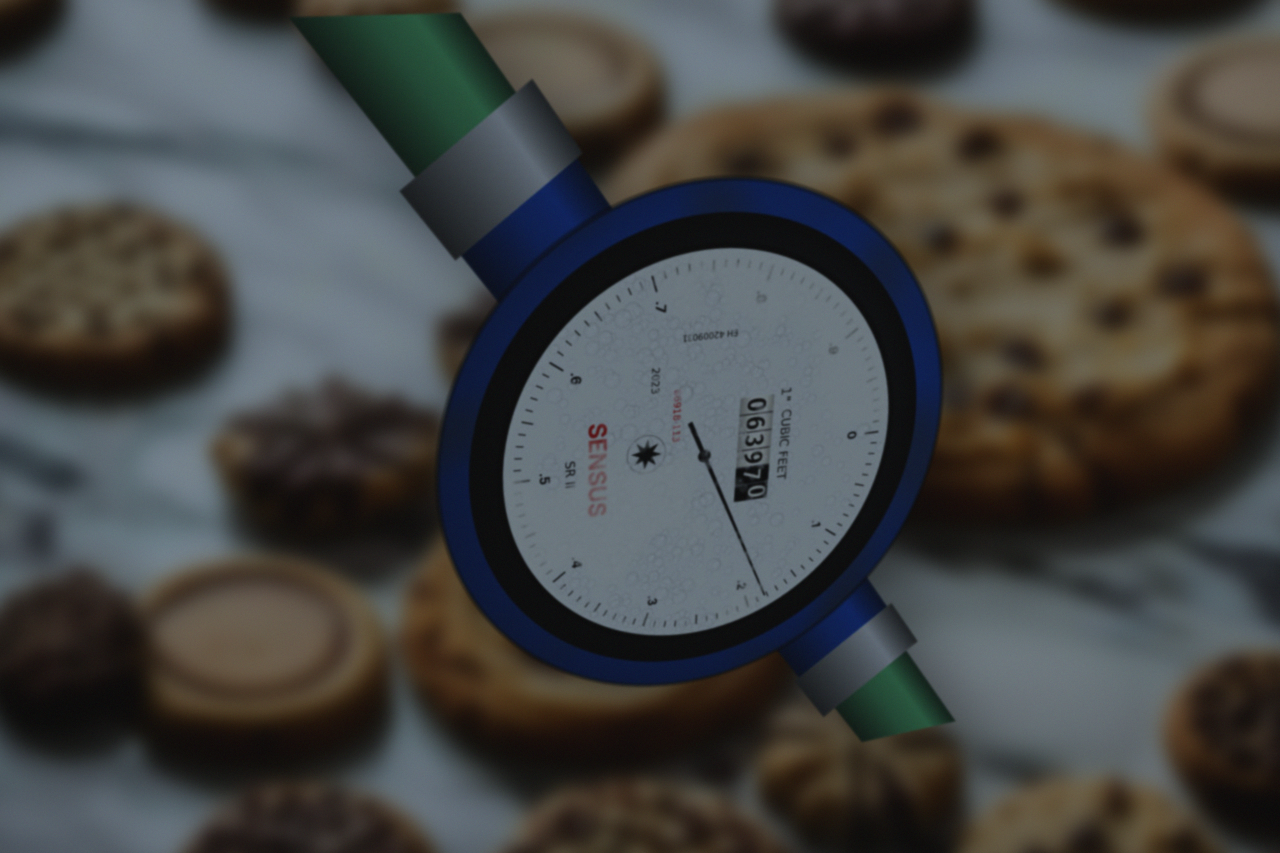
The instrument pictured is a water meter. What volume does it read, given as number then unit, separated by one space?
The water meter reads 63970.18 ft³
